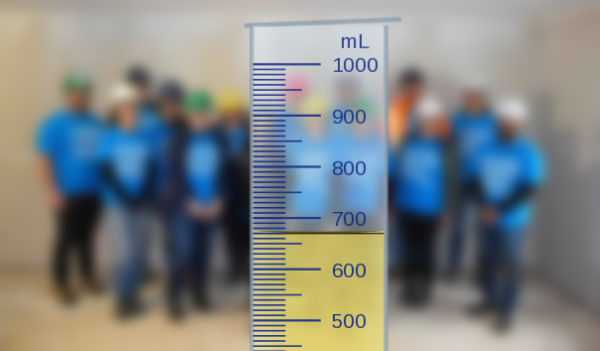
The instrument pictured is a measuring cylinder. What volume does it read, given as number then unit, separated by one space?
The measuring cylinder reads 670 mL
